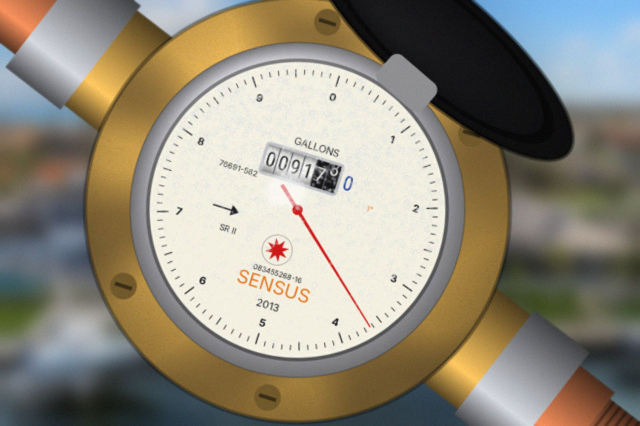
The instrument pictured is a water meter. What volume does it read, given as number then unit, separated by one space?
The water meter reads 91733.6 gal
